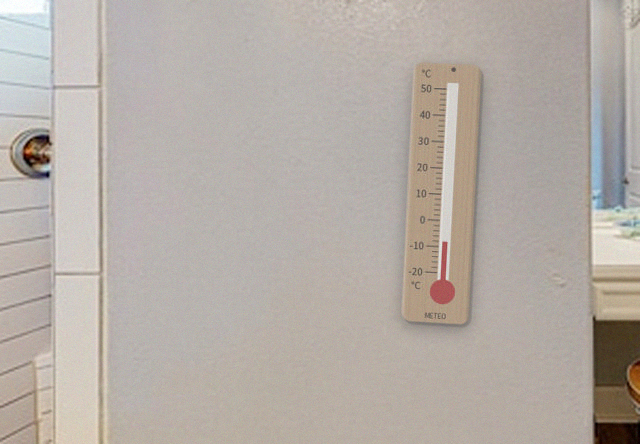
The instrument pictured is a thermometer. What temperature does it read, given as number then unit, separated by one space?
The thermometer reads -8 °C
